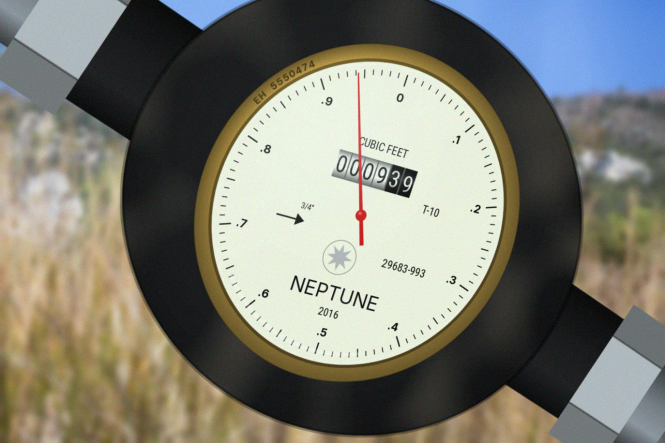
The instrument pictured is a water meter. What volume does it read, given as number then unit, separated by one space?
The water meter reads 938.94 ft³
